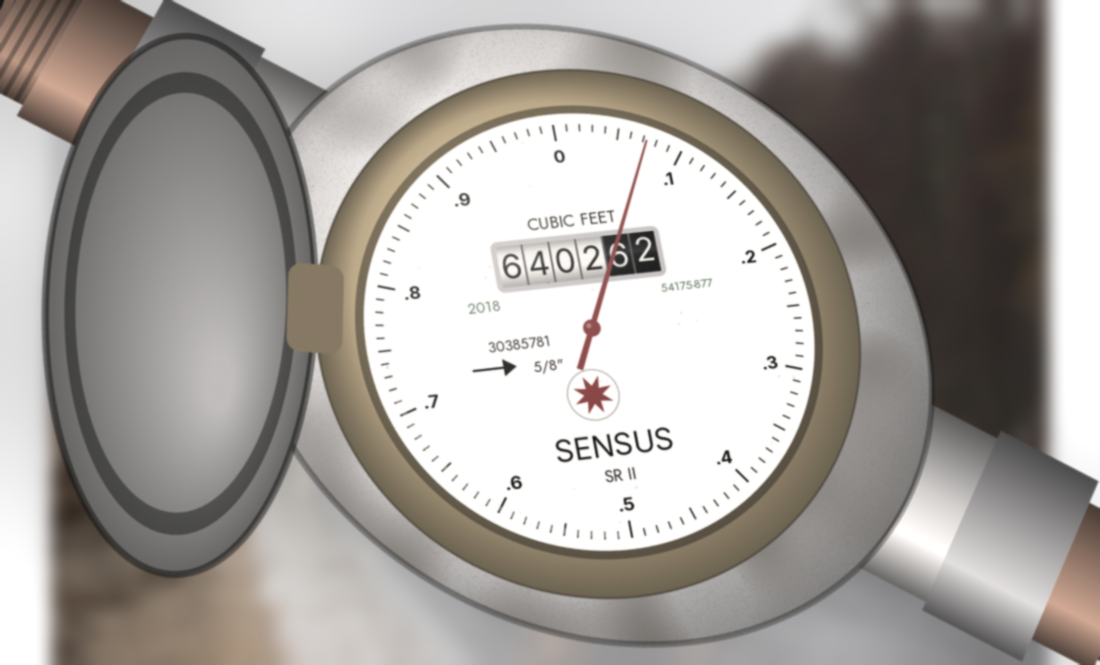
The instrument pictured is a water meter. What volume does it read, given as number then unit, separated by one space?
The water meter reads 640262.07 ft³
